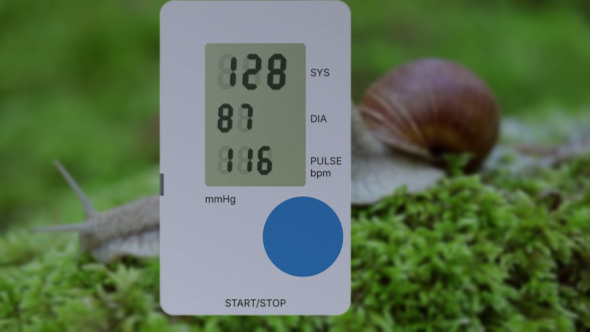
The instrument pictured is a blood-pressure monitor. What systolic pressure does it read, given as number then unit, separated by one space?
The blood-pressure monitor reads 128 mmHg
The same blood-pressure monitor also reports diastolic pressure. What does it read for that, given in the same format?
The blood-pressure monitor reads 87 mmHg
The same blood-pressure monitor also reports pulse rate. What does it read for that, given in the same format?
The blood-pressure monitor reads 116 bpm
